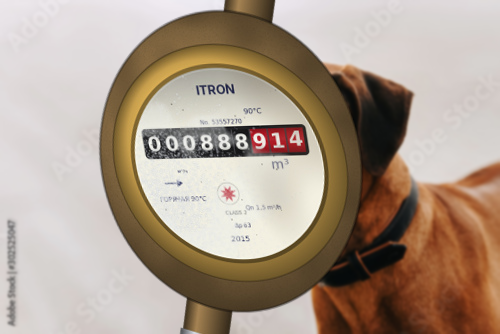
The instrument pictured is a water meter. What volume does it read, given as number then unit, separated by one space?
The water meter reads 888.914 m³
